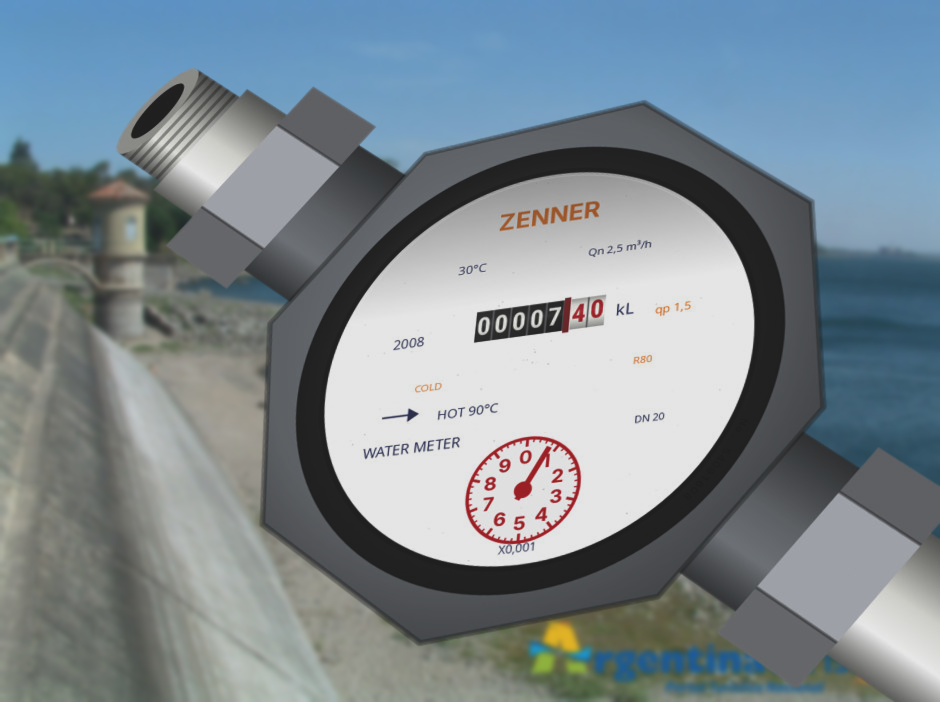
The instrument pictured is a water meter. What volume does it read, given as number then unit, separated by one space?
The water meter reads 7.400 kL
